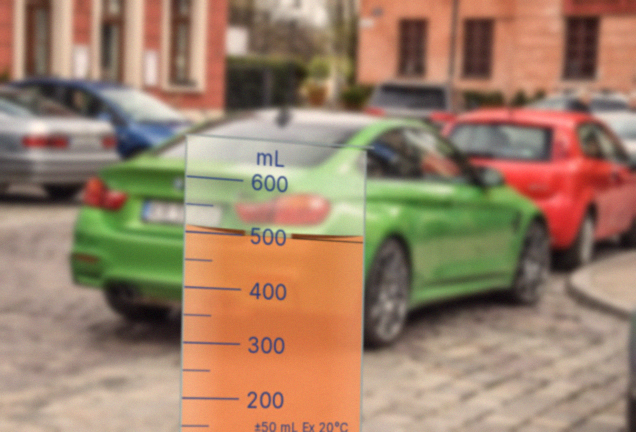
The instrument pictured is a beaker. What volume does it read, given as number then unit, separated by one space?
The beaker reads 500 mL
